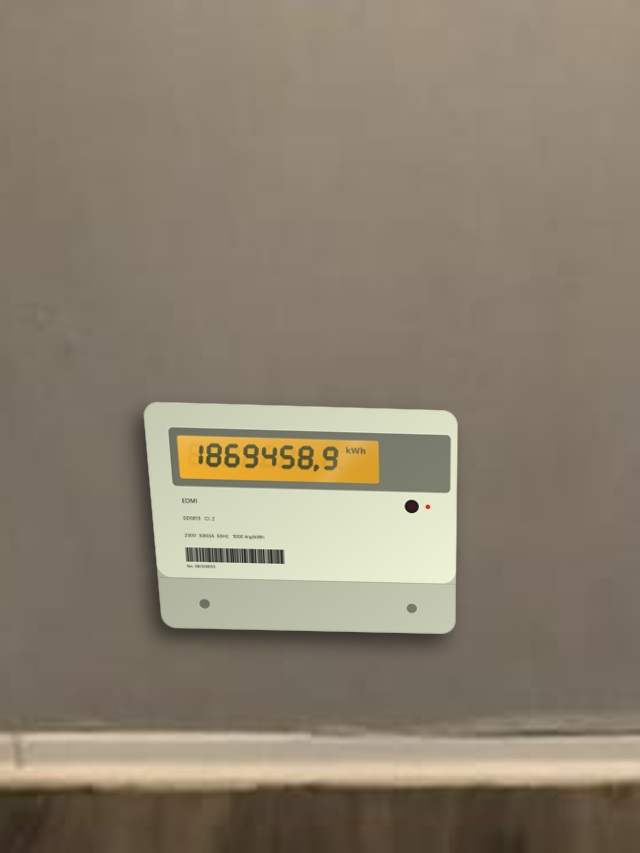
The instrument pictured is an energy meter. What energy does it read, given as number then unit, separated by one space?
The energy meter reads 1869458.9 kWh
